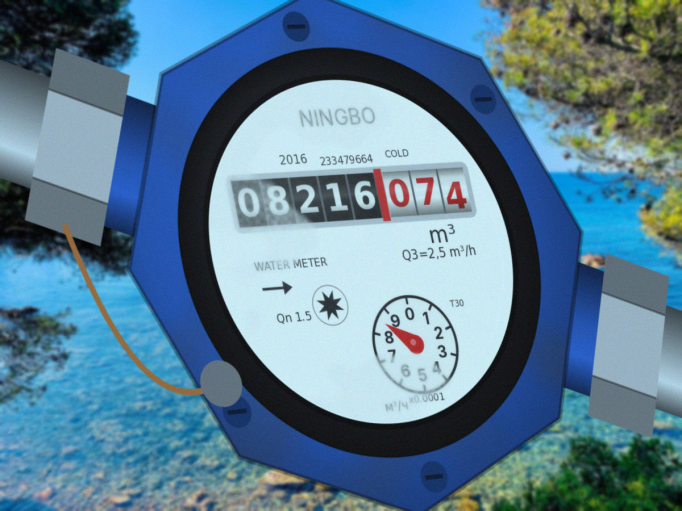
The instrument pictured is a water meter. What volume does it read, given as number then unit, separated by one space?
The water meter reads 8216.0738 m³
